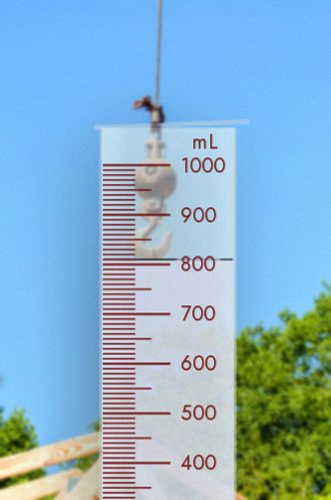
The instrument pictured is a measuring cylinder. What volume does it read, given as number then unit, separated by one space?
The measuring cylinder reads 810 mL
